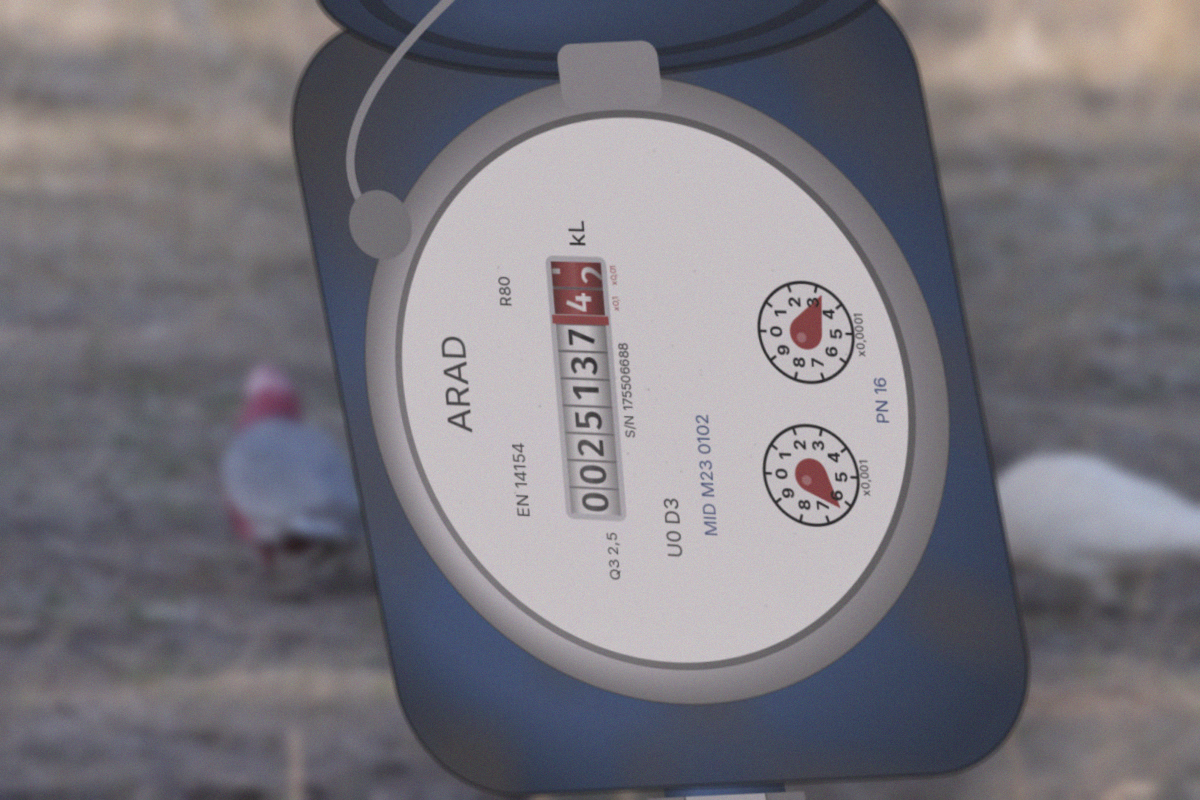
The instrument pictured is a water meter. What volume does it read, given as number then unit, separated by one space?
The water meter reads 25137.4163 kL
